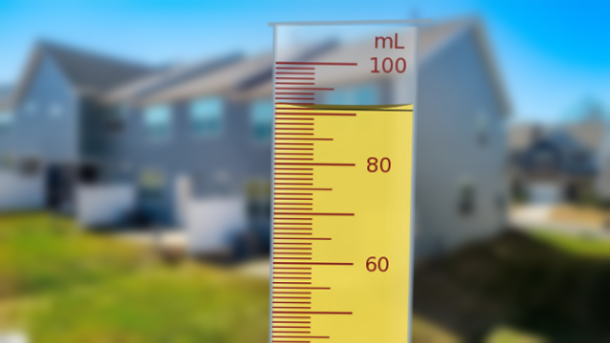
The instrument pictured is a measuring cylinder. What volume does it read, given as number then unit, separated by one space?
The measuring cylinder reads 91 mL
